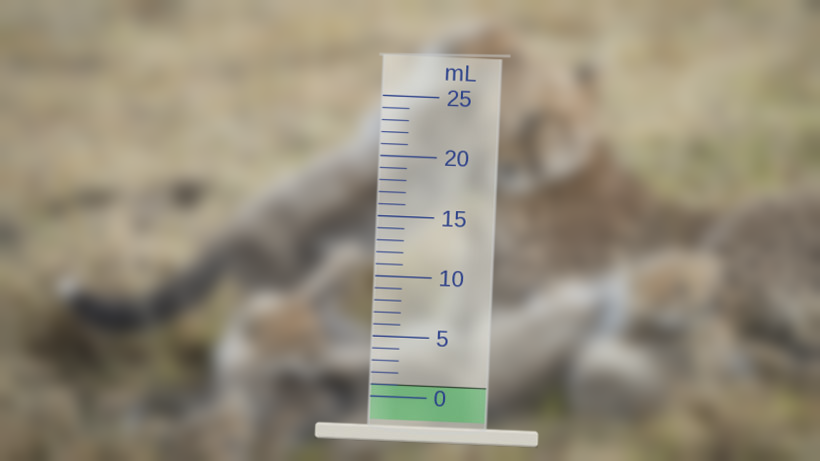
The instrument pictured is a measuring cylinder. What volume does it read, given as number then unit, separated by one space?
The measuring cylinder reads 1 mL
